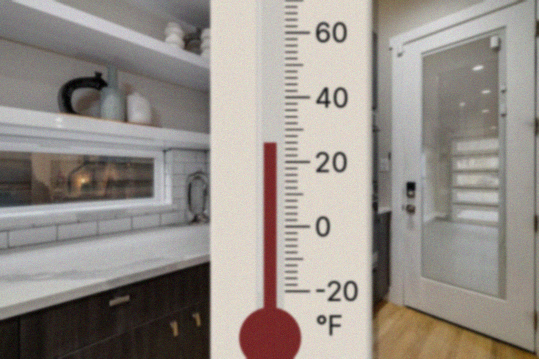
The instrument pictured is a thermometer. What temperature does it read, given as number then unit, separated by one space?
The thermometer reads 26 °F
